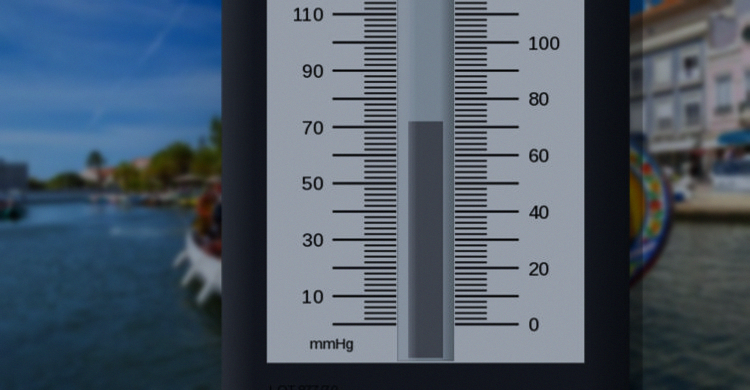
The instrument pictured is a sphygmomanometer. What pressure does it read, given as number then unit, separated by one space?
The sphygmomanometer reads 72 mmHg
